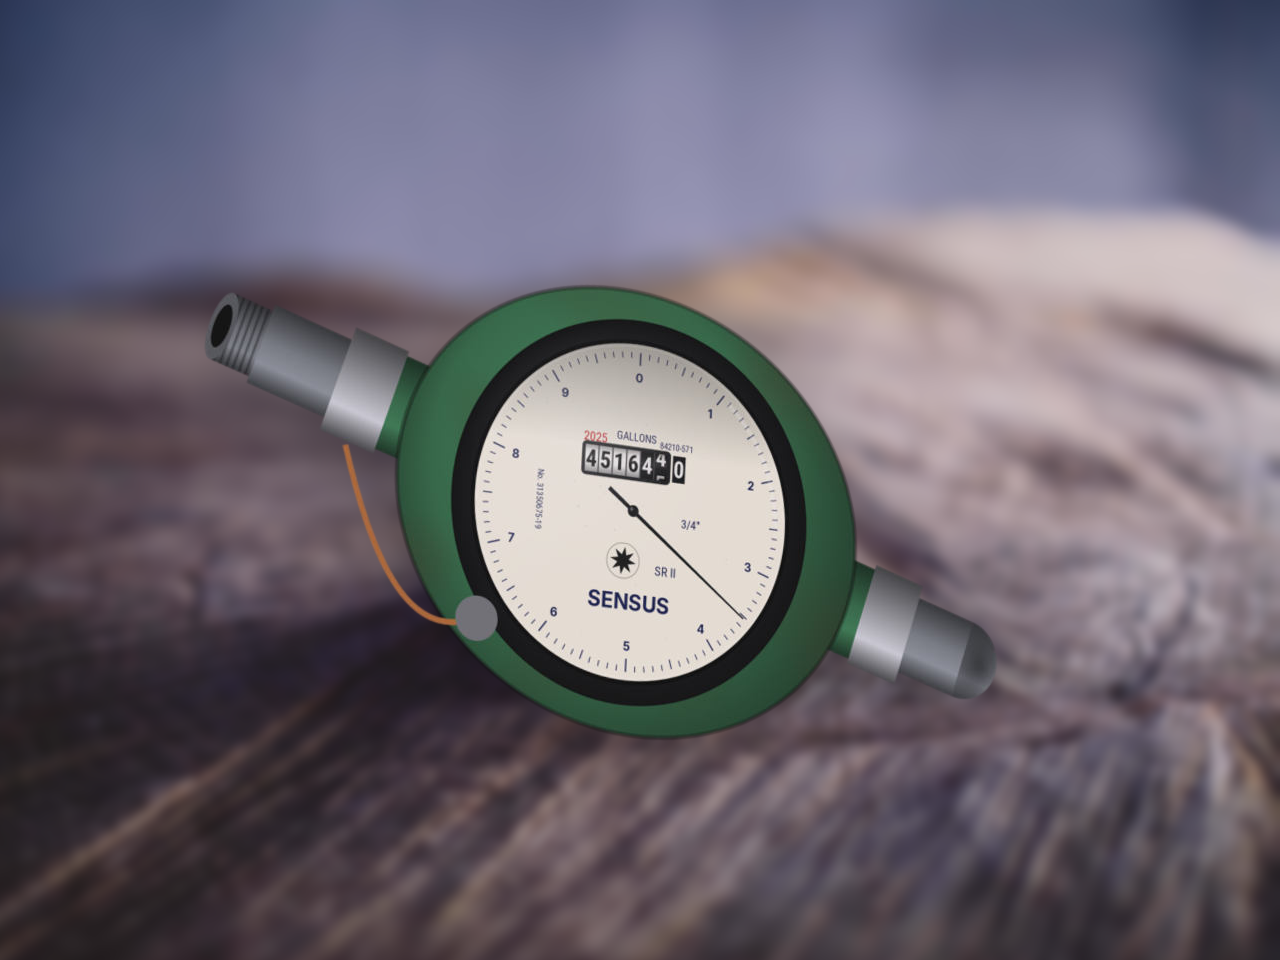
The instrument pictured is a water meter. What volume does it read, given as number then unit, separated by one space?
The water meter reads 4516443.5 gal
